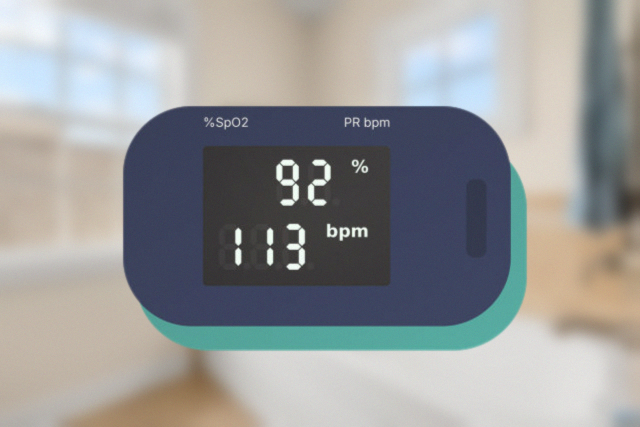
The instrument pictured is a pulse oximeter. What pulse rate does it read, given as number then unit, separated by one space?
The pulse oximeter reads 113 bpm
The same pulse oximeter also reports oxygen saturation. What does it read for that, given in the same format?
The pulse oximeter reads 92 %
